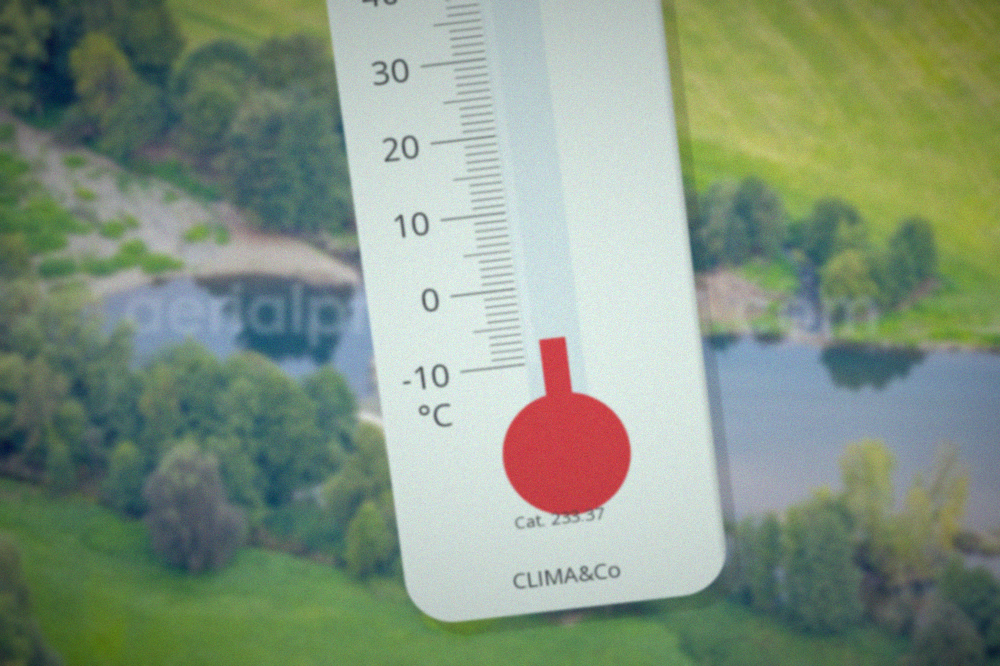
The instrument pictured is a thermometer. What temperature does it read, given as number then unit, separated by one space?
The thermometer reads -7 °C
